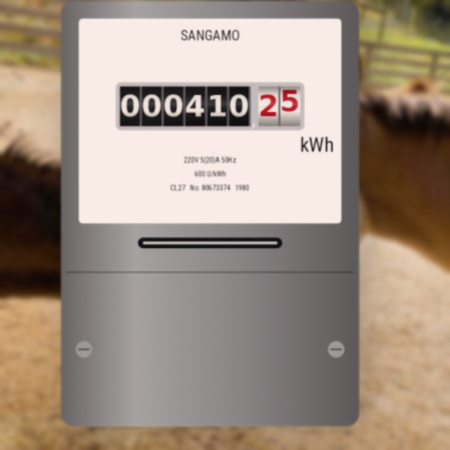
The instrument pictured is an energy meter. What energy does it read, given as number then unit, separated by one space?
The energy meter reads 410.25 kWh
